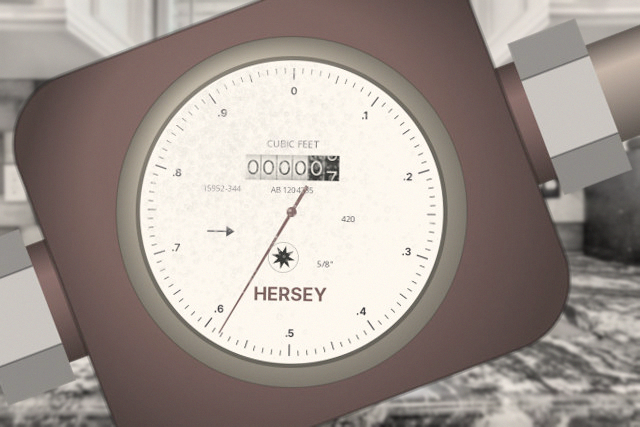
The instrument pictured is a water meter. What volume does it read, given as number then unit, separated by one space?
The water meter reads 6.58 ft³
